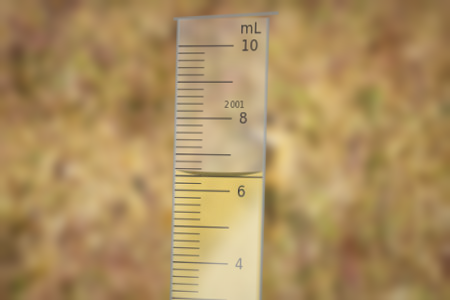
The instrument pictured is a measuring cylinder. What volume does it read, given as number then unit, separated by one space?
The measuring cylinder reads 6.4 mL
